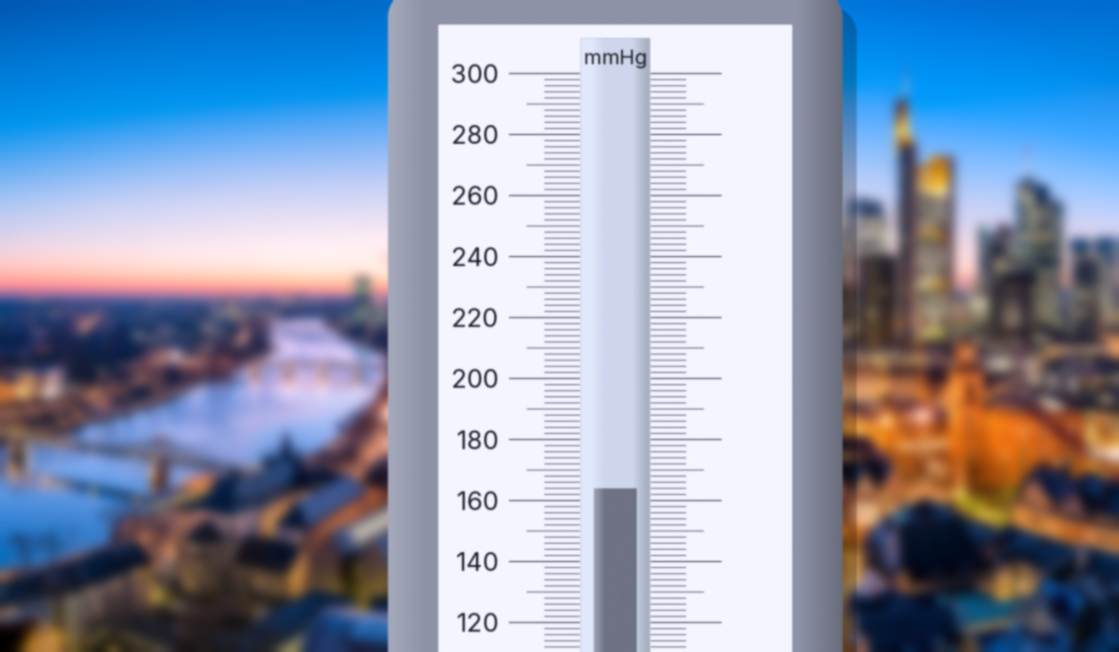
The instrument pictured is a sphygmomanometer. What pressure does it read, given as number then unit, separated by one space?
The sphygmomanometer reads 164 mmHg
